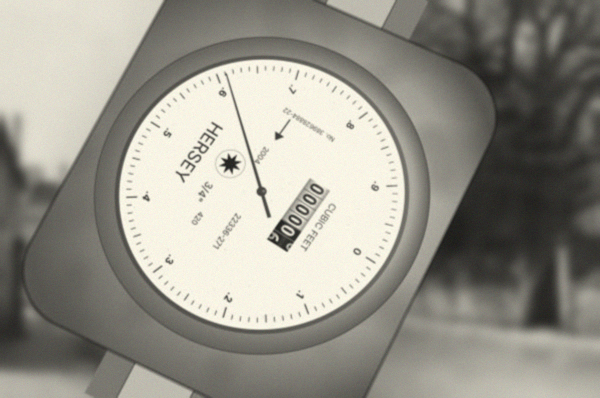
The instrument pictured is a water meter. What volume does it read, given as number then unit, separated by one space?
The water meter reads 5.61 ft³
